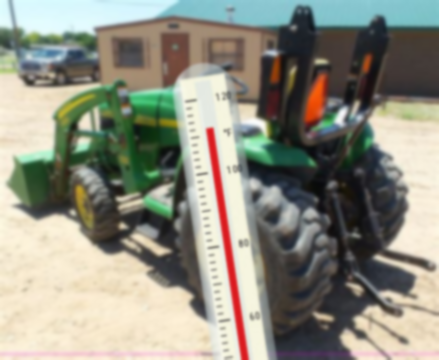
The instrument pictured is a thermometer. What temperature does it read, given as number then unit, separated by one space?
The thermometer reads 112 °F
